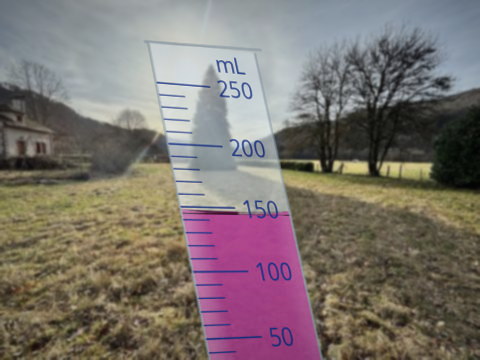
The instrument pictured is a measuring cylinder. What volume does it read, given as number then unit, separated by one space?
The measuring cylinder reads 145 mL
